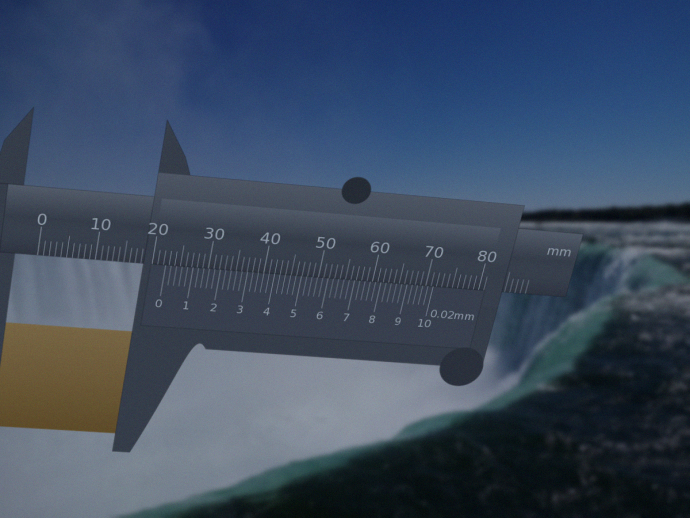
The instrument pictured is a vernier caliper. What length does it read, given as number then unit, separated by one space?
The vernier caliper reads 22.4 mm
